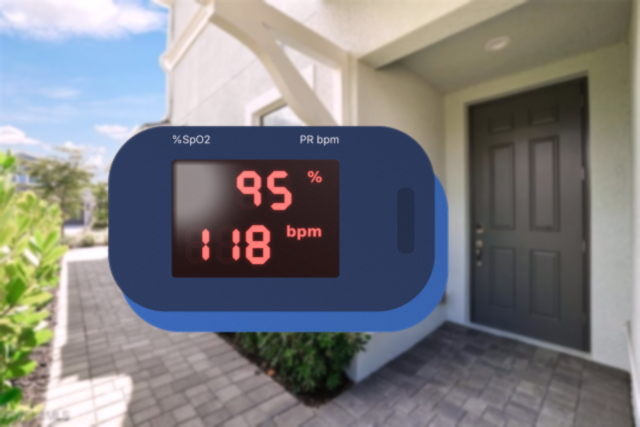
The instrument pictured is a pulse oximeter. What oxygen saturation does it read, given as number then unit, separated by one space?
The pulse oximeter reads 95 %
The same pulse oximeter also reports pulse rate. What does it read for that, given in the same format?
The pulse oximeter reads 118 bpm
